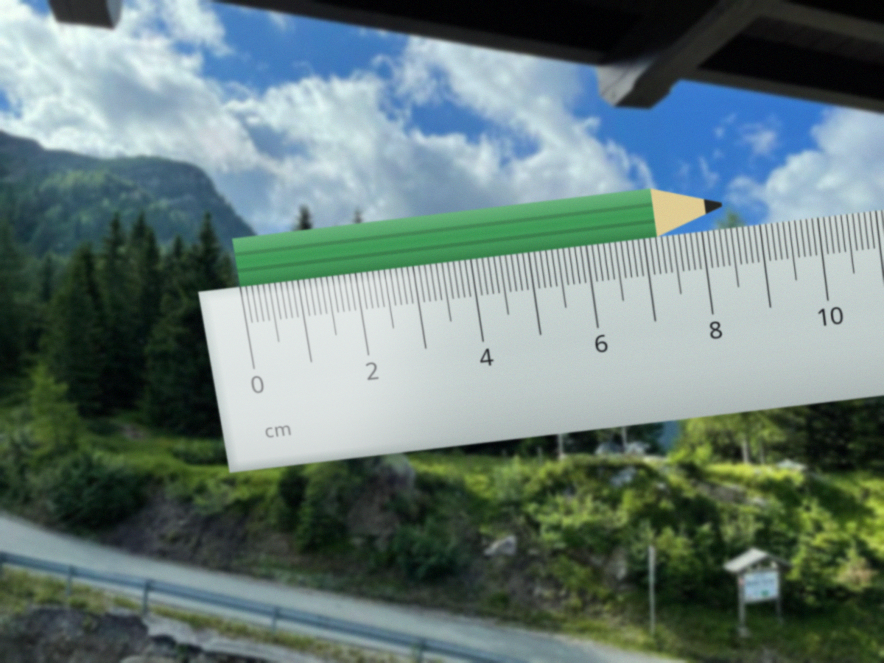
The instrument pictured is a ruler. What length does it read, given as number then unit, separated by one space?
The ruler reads 8.4 cm
